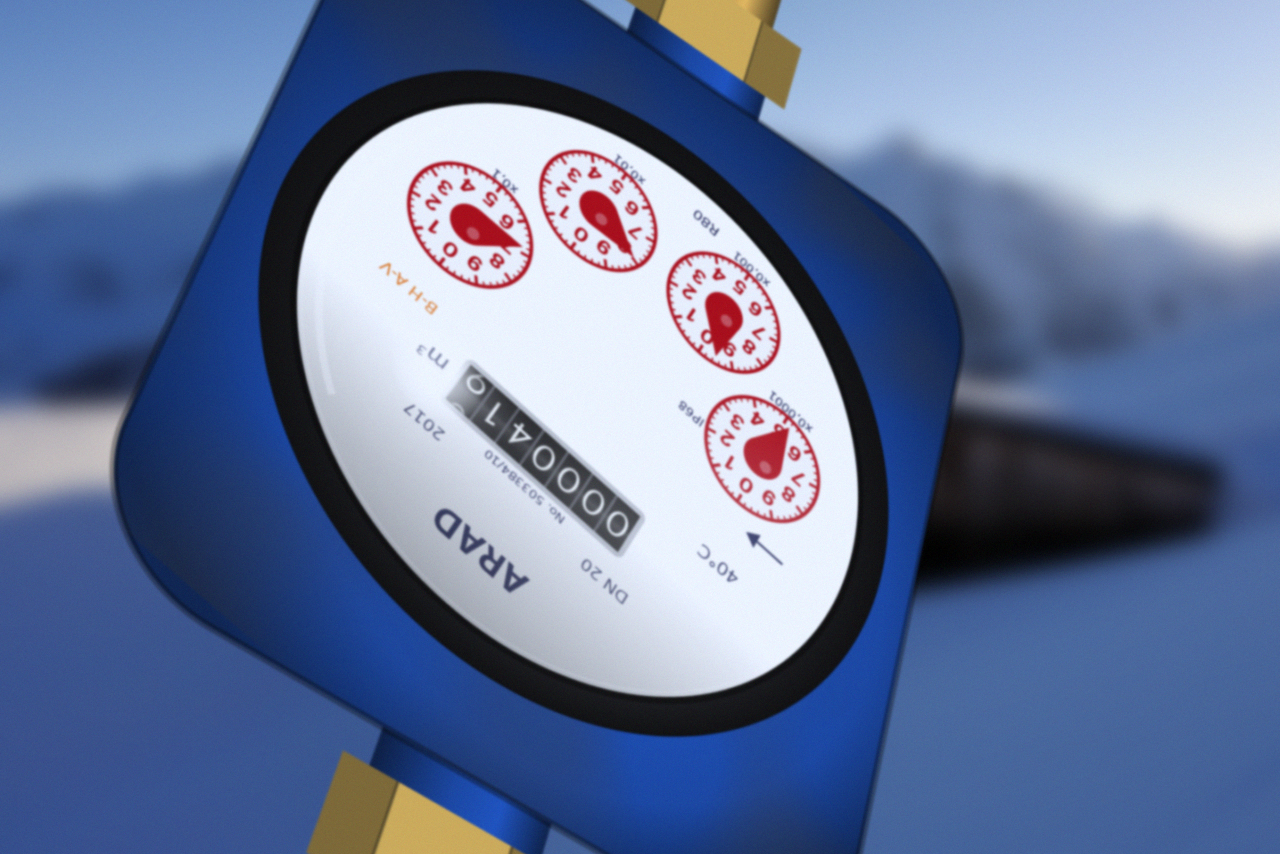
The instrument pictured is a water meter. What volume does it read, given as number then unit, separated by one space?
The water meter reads 418.6795 m³
